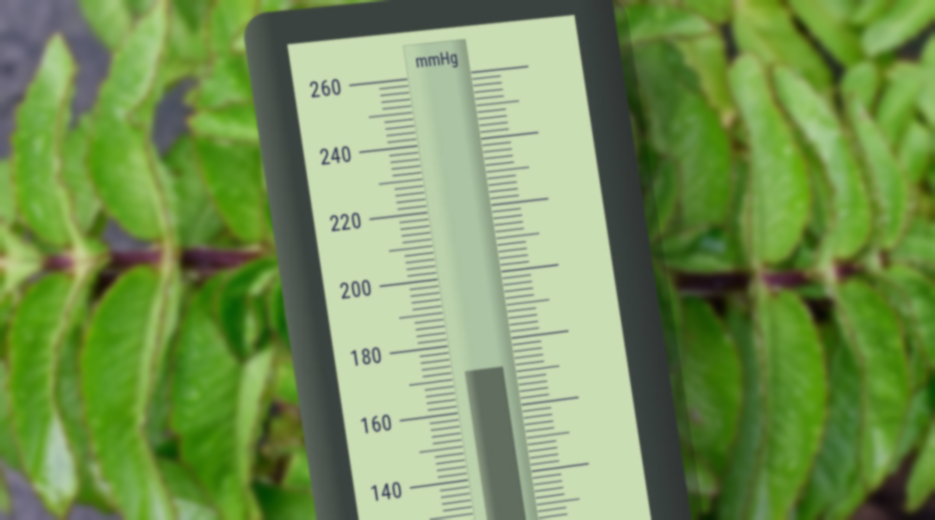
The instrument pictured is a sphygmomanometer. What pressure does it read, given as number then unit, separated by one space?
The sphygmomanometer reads 172 mmHg
